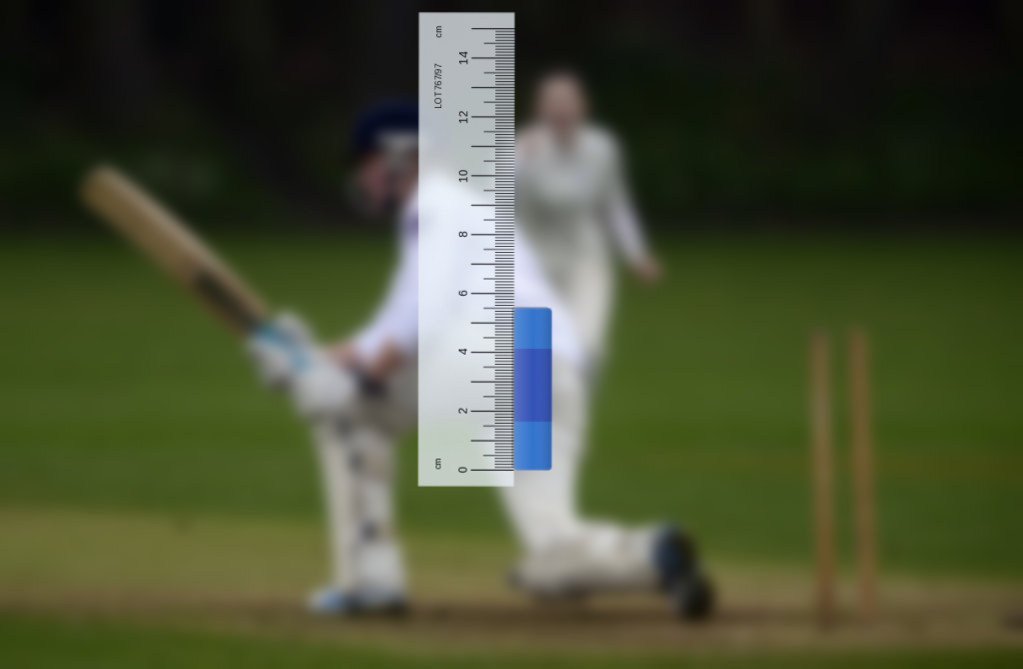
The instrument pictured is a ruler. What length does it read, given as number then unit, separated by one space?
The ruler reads 5.5 cm
